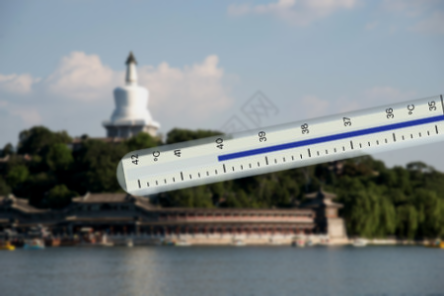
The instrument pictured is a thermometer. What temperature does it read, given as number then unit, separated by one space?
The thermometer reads 40.1 °C
